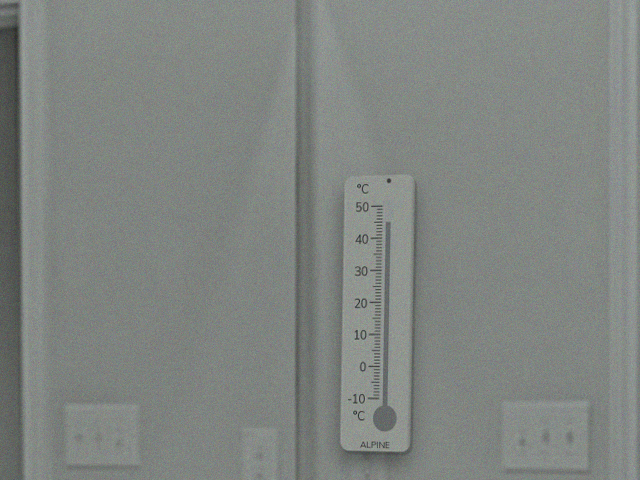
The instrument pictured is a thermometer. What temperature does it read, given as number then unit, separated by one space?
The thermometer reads 45 °C
